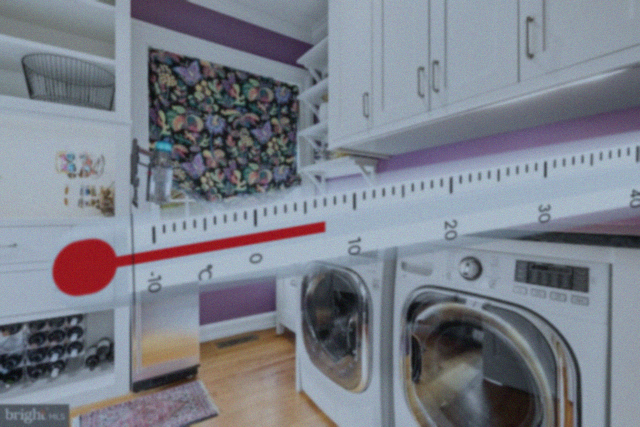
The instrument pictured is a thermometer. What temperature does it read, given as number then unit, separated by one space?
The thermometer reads 7 °C
